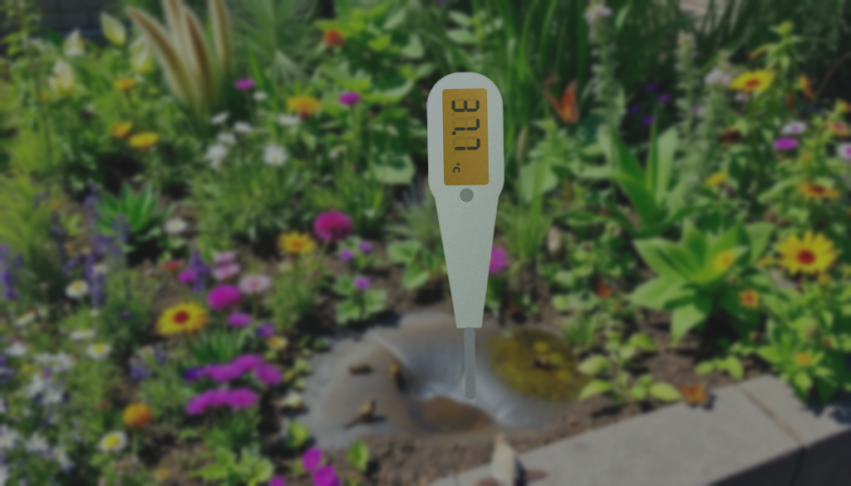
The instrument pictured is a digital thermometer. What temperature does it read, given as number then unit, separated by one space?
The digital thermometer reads 37.7 °C
